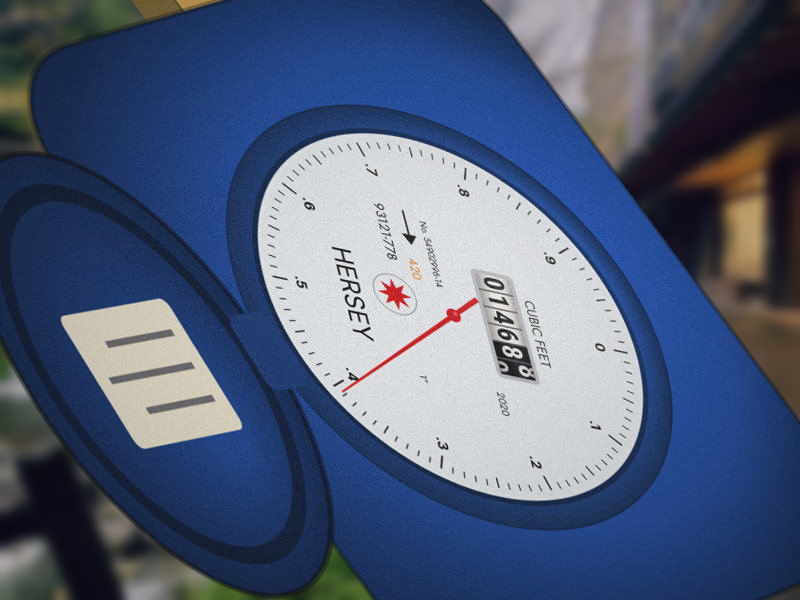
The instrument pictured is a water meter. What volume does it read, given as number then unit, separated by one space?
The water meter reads 14688.39 ft³
